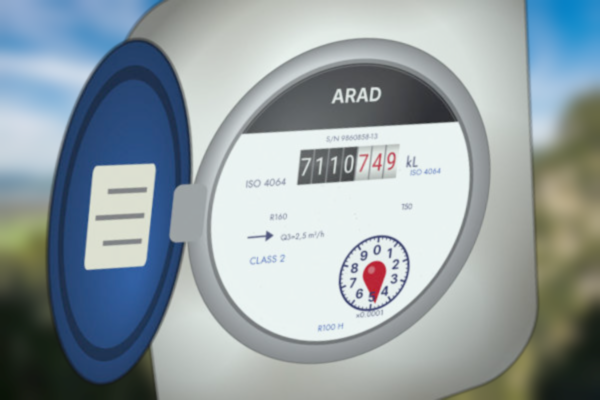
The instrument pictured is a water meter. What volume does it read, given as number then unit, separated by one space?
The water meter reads 7110.7494 kL
